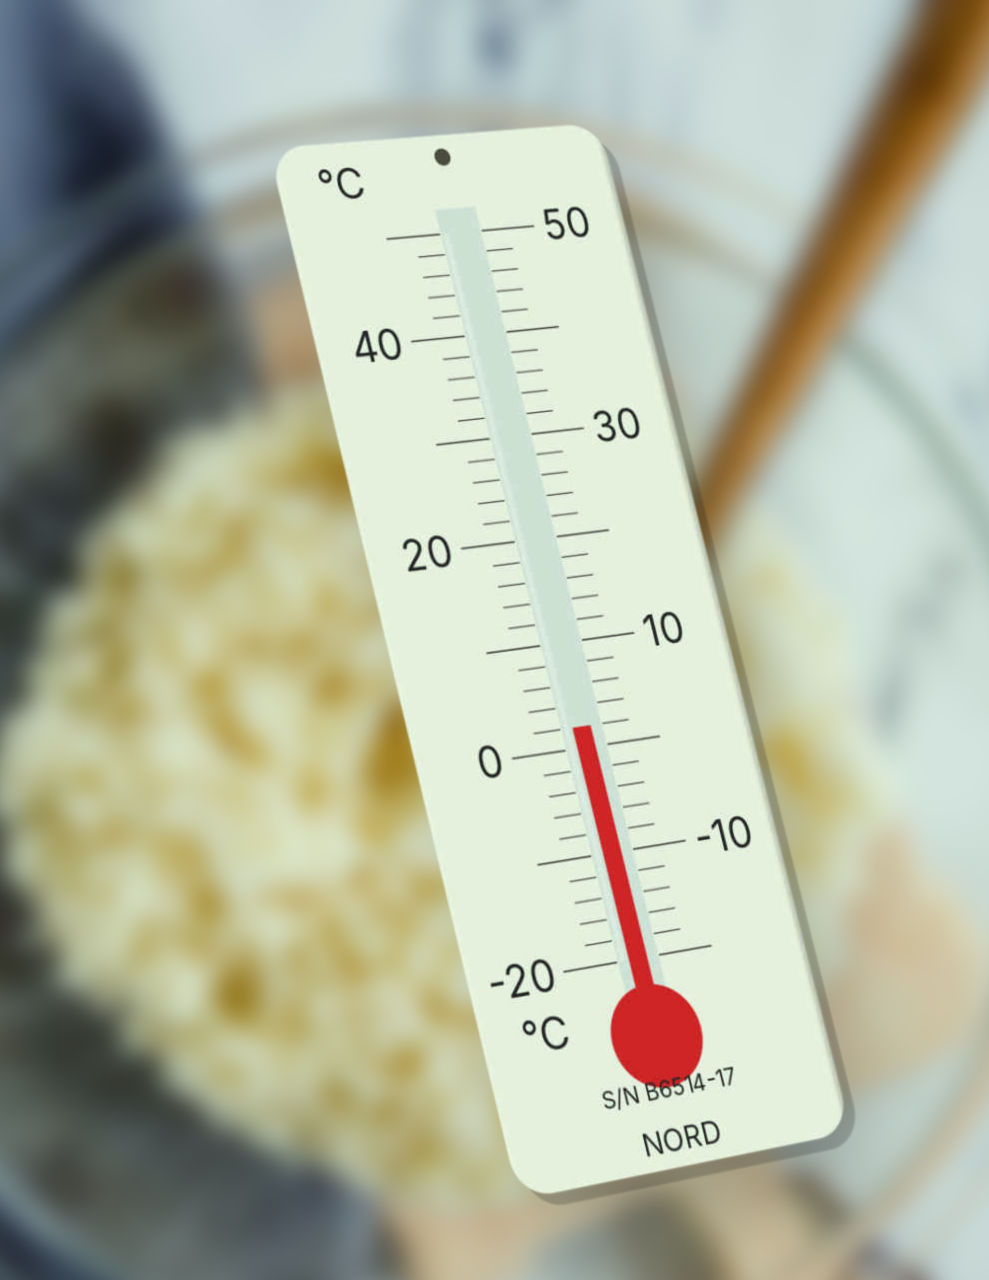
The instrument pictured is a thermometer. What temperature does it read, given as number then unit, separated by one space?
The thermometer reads 2 °C
